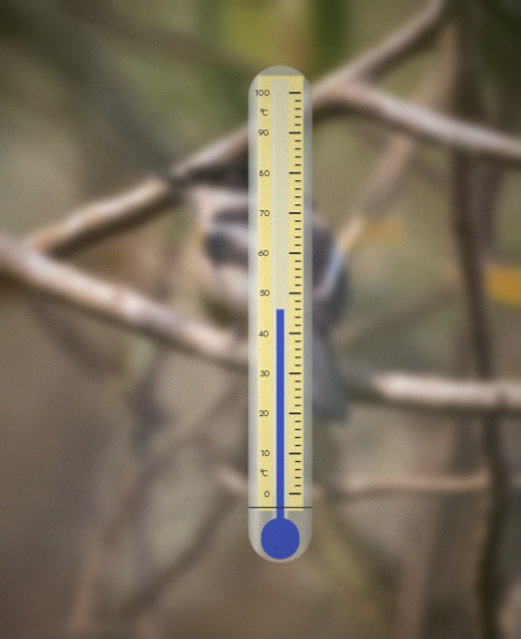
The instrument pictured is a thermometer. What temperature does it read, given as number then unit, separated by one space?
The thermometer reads 46 °C
